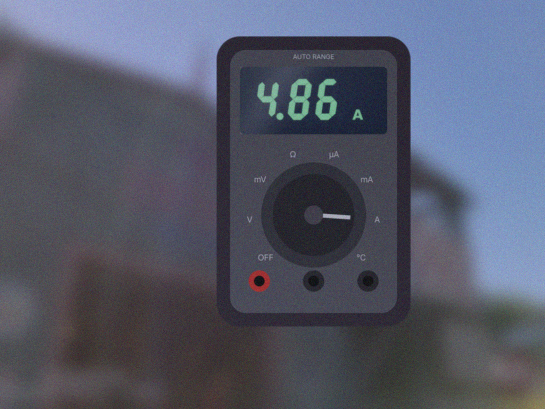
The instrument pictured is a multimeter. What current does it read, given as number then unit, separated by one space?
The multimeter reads 4.86 A
